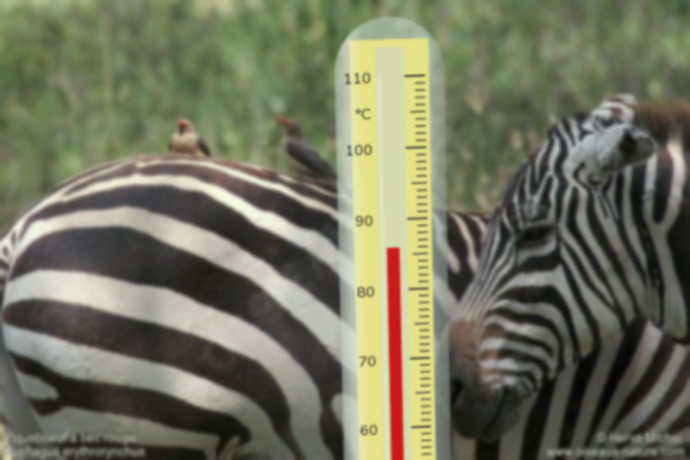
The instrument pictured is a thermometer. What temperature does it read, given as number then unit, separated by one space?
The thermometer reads 86 °C
